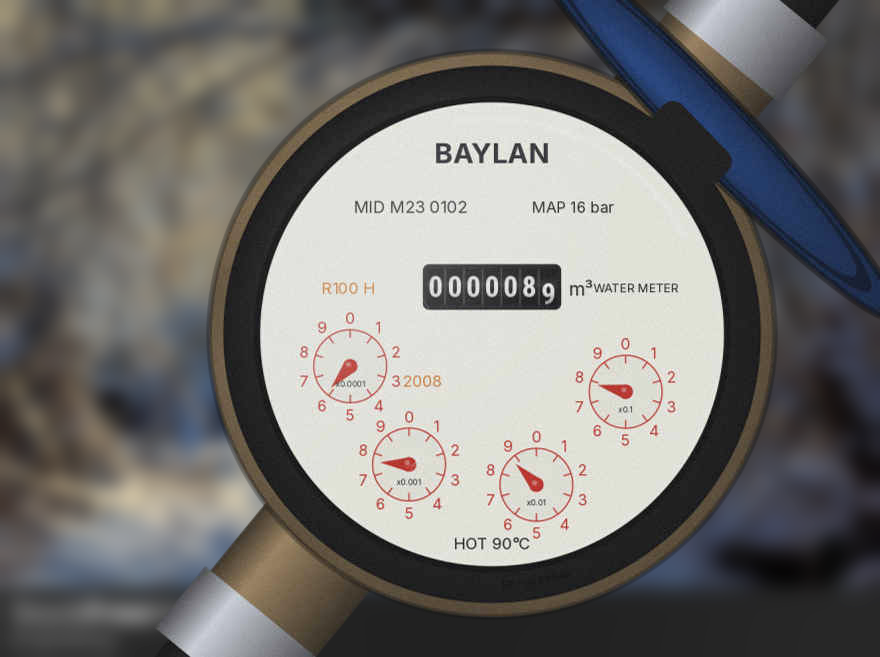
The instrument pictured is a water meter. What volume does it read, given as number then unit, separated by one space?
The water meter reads 88.7876 m³
